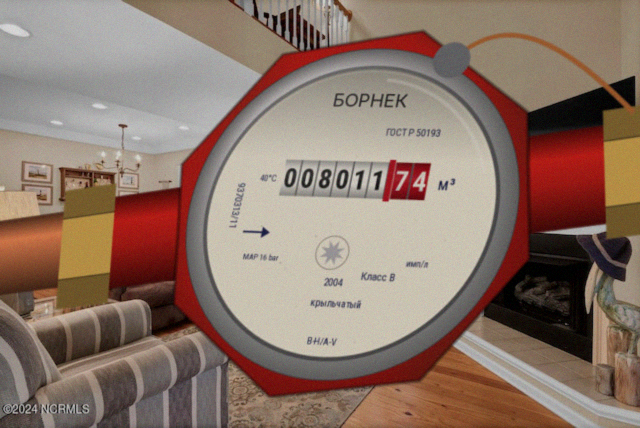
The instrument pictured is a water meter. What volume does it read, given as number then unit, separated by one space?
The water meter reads 8011.74 m³
